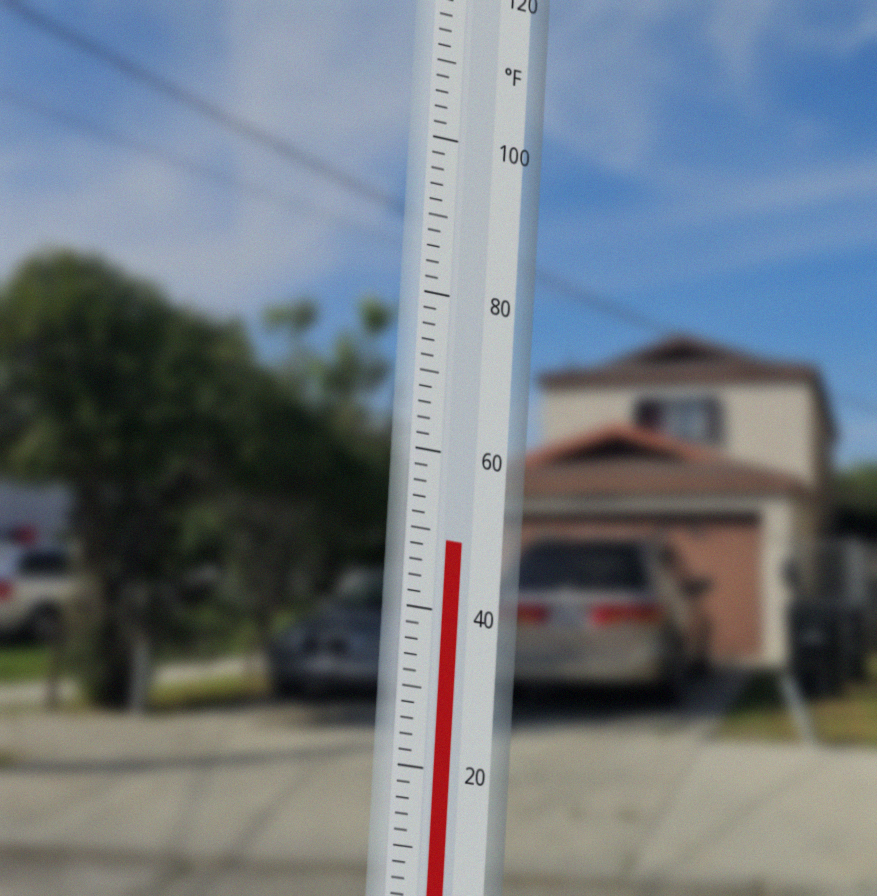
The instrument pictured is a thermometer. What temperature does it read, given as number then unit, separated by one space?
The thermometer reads 49 °F
